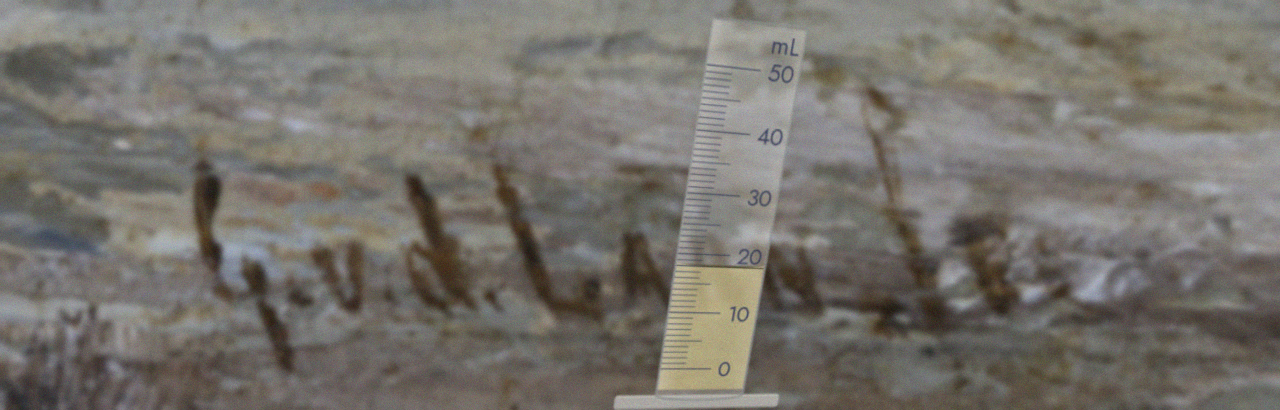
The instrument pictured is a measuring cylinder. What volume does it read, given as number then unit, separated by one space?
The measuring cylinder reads 18 mL
